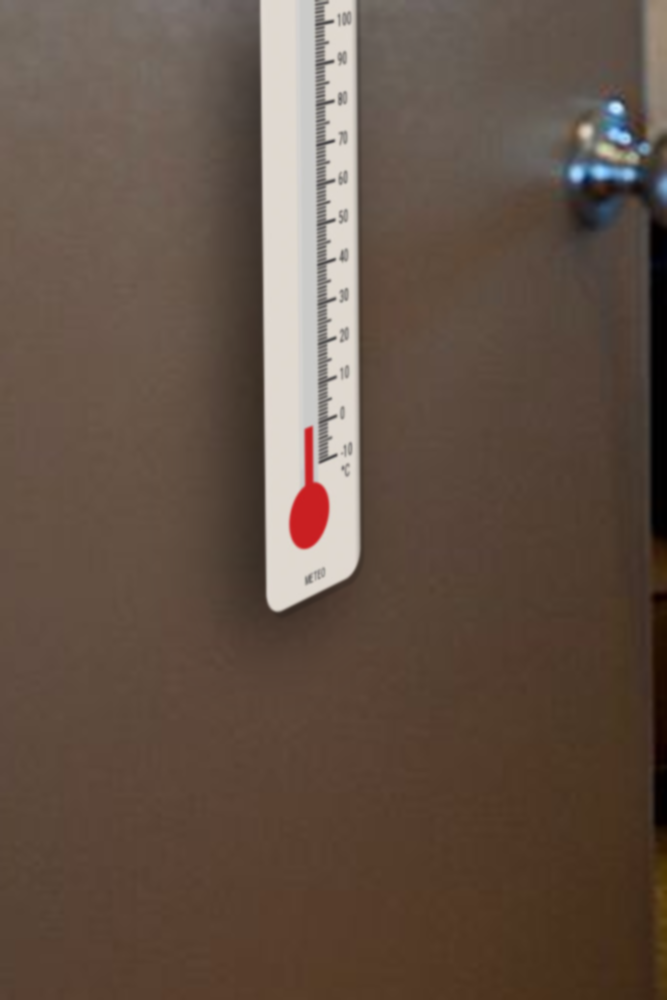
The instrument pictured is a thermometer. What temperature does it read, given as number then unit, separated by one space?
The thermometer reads 0 °C
